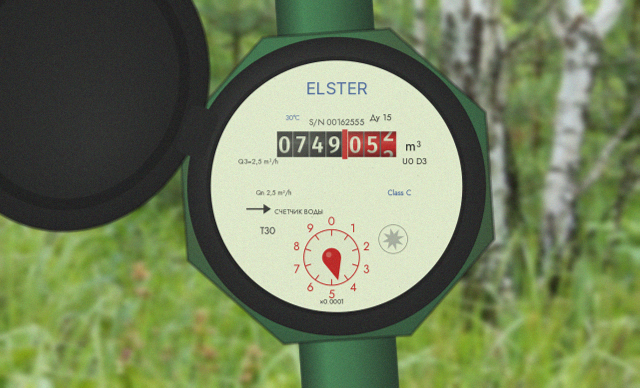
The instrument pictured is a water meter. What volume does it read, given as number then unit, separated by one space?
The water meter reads 749.0524 m³
